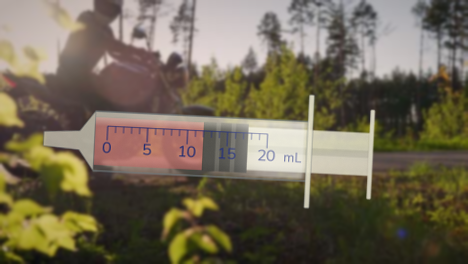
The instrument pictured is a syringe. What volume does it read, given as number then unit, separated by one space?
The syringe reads 12 mL
